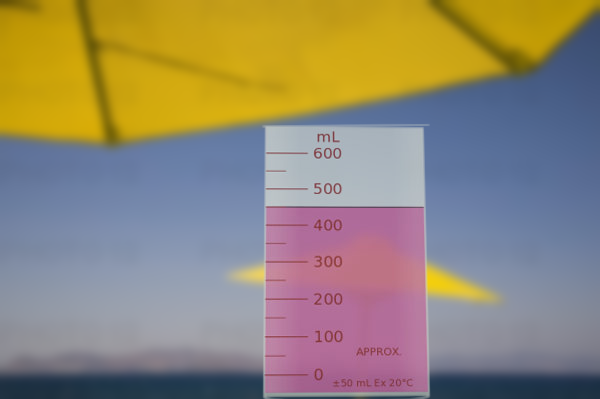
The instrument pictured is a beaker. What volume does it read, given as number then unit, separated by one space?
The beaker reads 450 mL
